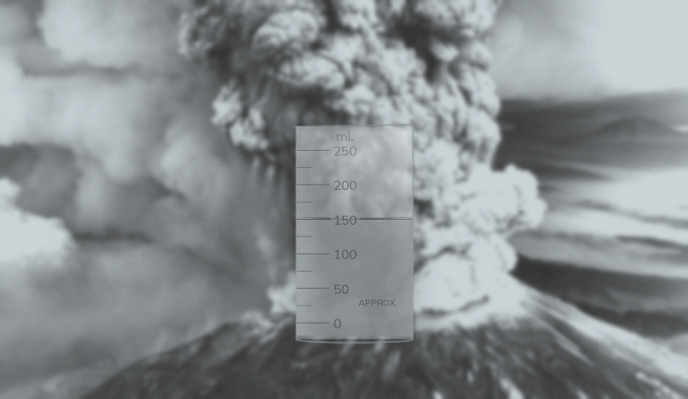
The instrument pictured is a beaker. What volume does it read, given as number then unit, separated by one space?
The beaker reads 150 mL
